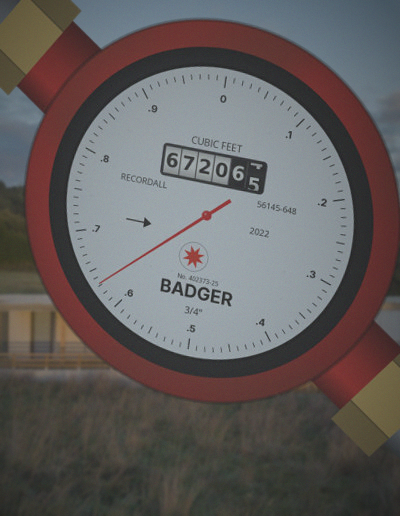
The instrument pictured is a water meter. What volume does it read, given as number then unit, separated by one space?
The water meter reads 672064.63 ft³
